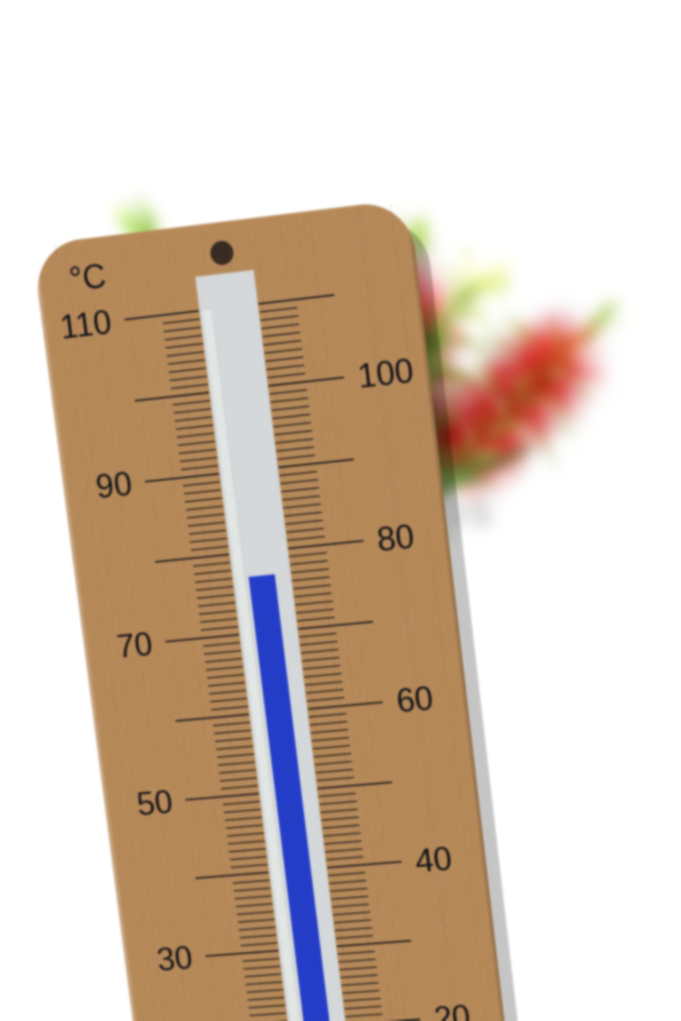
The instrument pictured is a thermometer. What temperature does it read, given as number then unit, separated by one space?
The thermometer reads 77 °C
